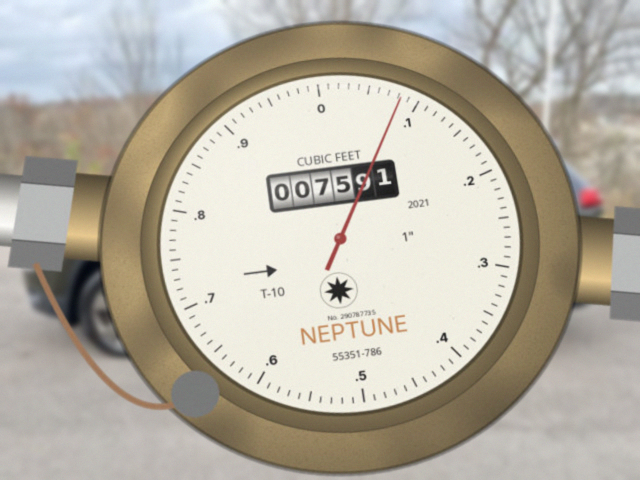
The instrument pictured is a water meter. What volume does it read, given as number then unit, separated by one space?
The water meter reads 7591.08 ft³
